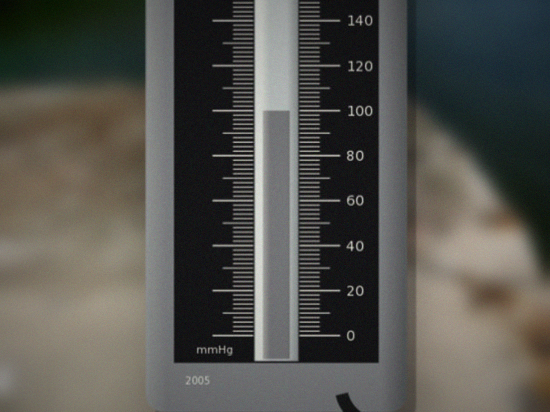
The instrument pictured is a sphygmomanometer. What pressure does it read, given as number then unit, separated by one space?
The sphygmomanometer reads 100 mmHg
